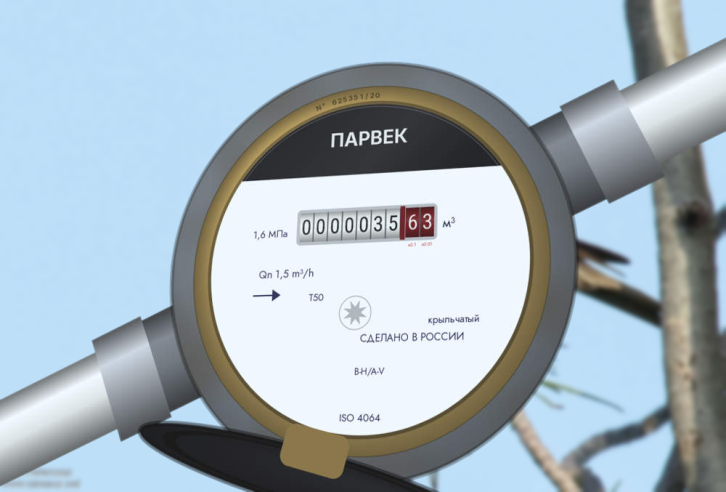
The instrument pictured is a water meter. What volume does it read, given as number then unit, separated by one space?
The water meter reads 35.63 m³
